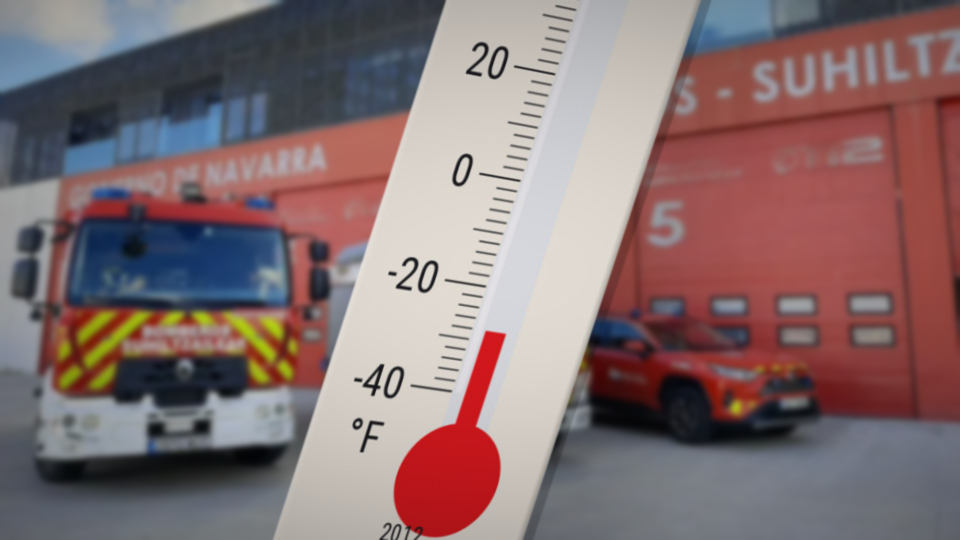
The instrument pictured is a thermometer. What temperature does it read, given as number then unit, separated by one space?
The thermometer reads -28 °F
